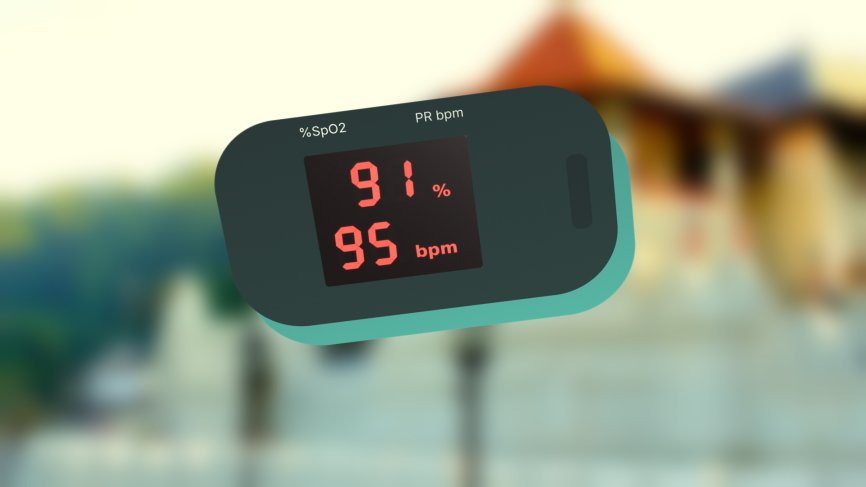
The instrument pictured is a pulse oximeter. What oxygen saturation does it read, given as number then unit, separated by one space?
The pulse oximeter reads 91 %
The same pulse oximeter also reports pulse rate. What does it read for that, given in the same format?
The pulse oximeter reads 95 bpm
